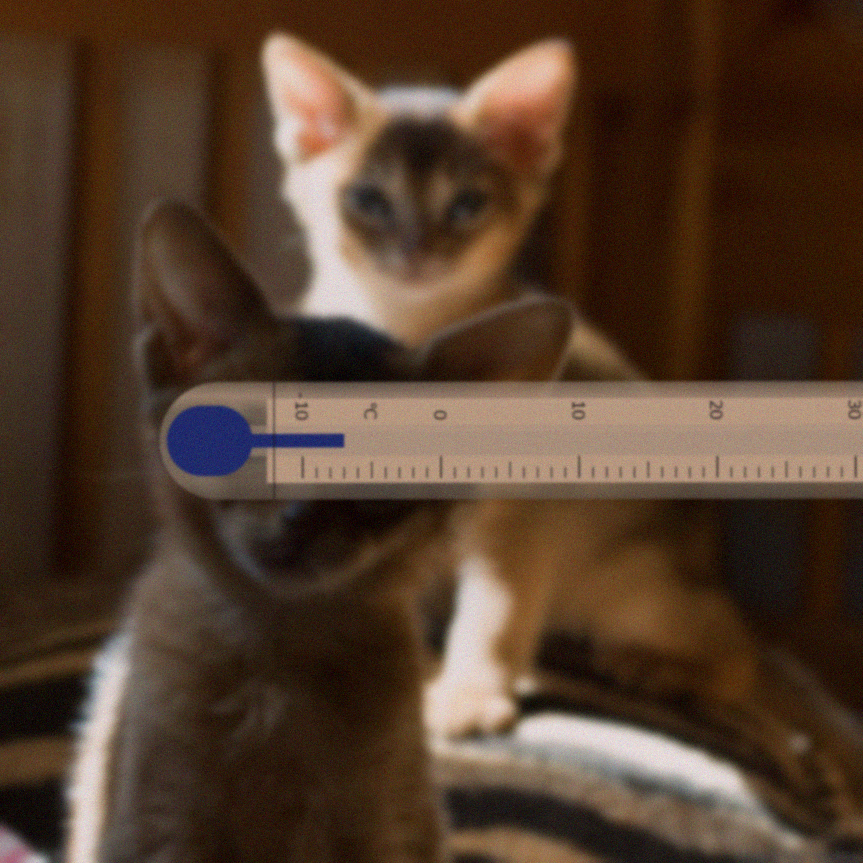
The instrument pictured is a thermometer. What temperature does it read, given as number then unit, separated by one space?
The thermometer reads -7 °C
